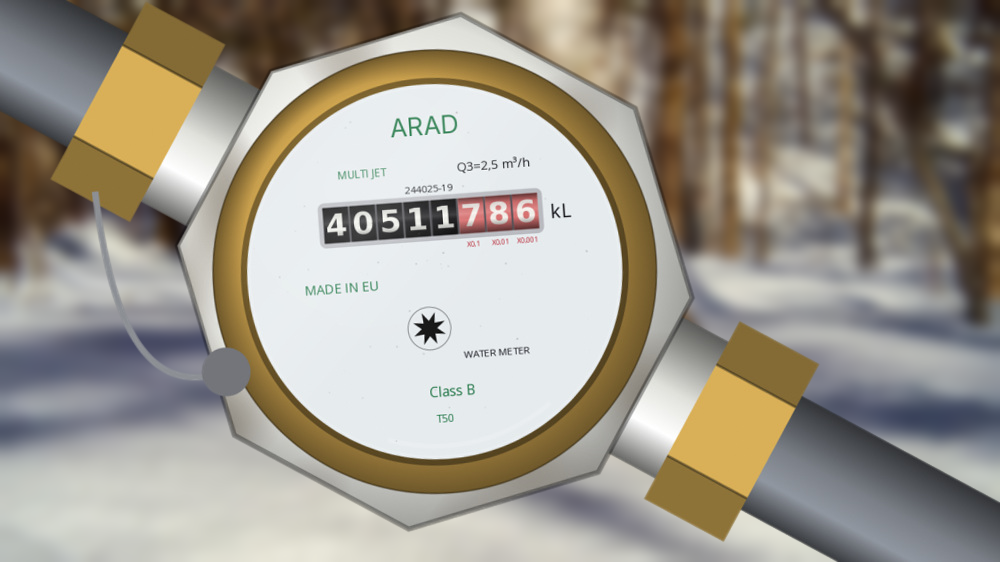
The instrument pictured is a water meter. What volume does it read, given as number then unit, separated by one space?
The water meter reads 40511.786 kL
